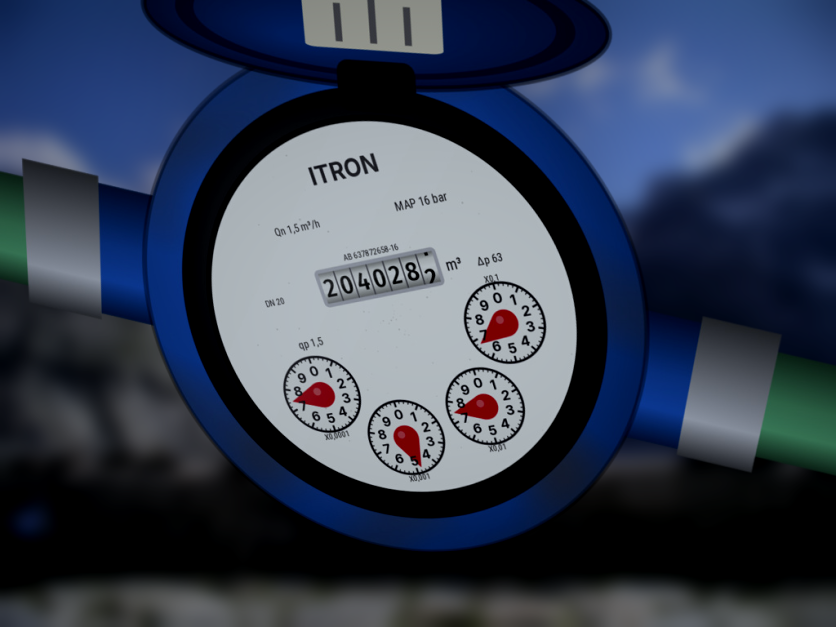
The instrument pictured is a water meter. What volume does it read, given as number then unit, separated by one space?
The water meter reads 2040281.6747 m³
